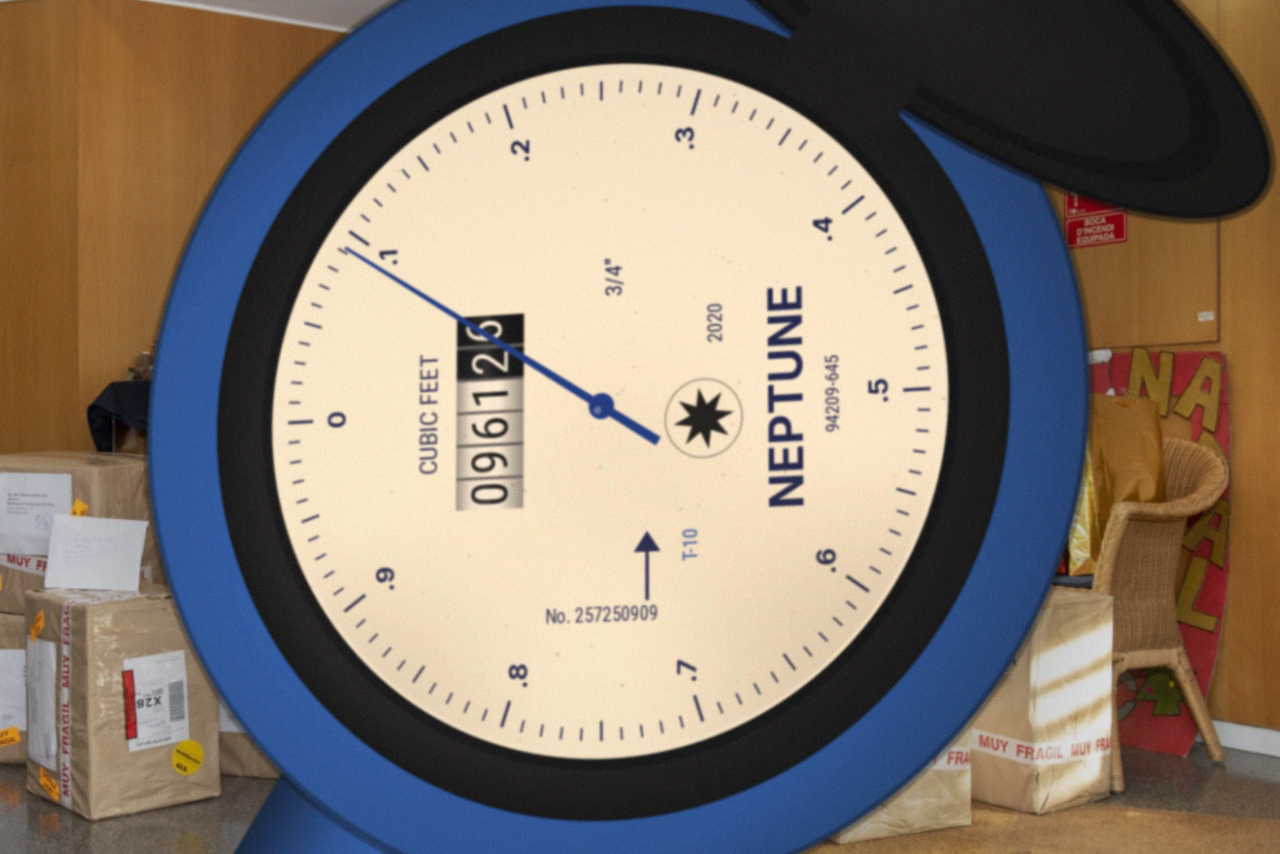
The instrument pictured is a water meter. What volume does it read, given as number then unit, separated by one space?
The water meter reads 96126.09 ft³
